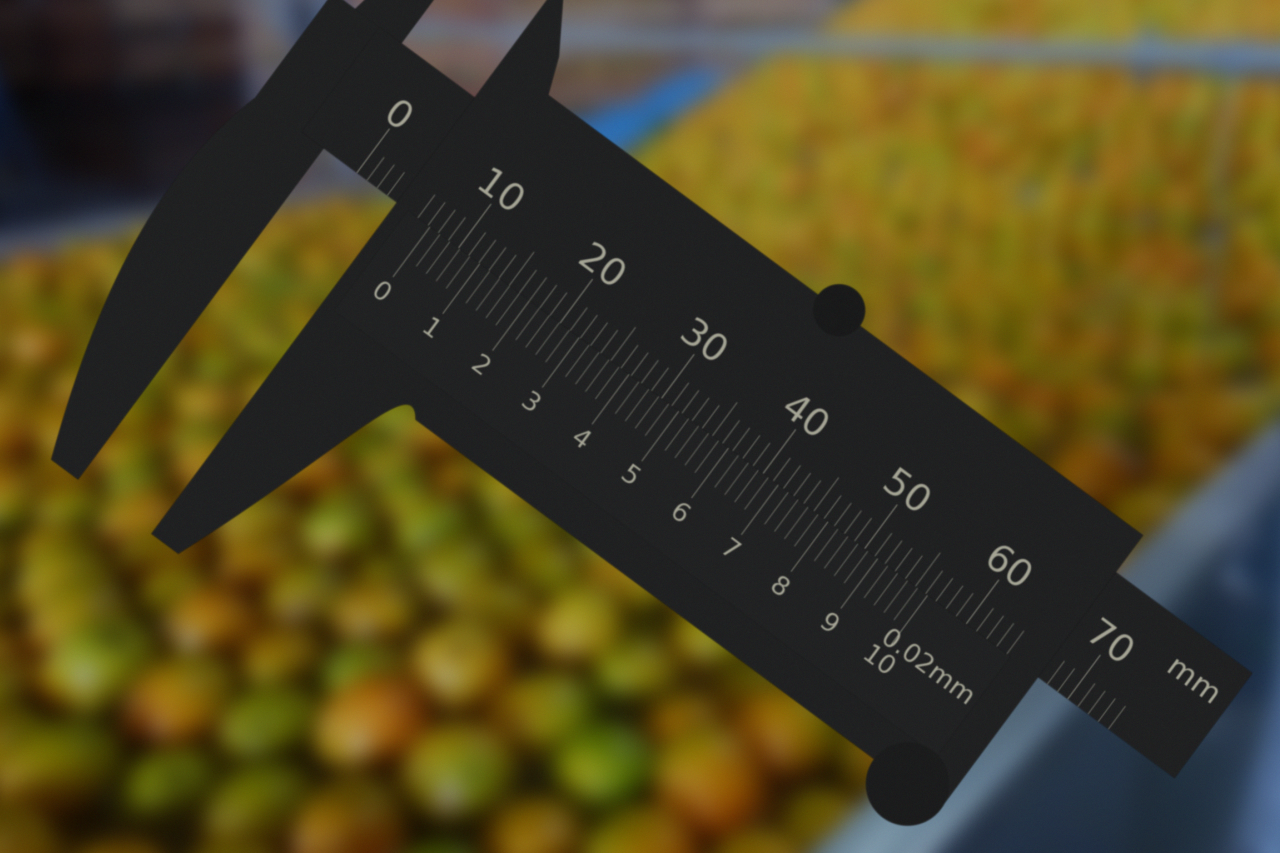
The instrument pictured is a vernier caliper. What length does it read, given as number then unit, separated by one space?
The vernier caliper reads 7.2 mm
